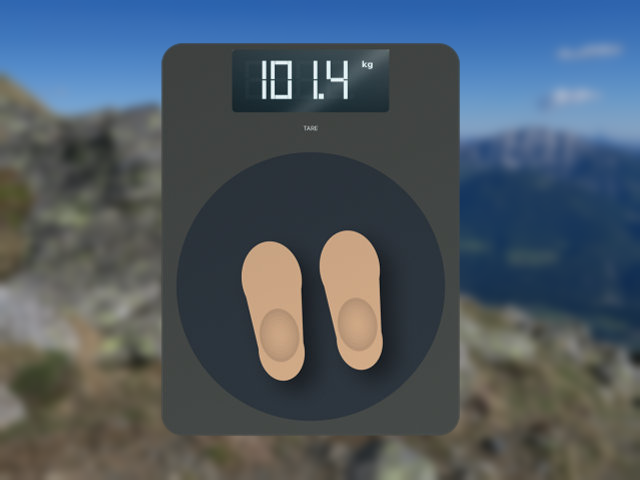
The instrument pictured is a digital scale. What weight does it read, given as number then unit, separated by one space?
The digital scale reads 101.4 kg
